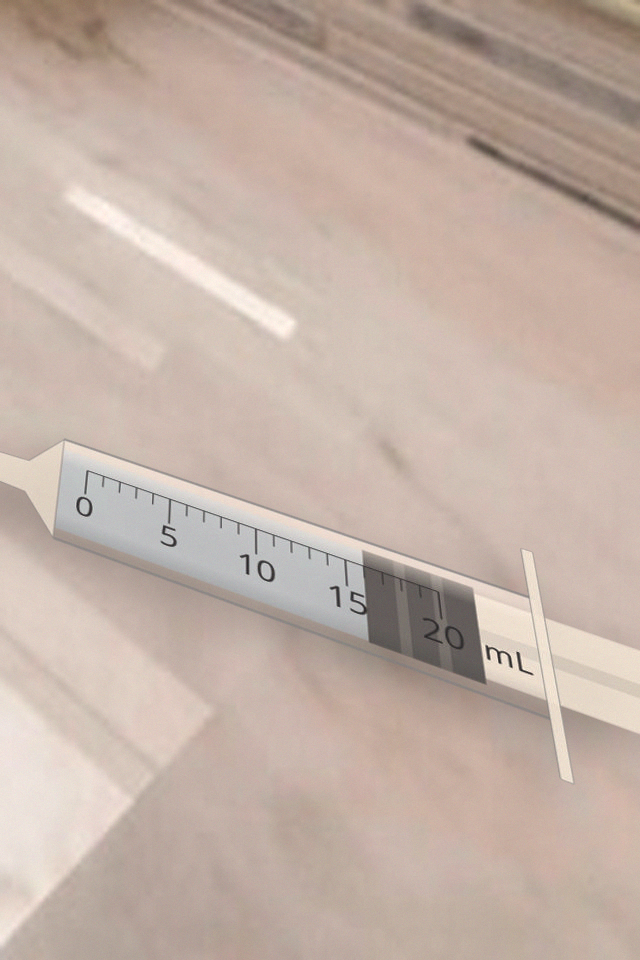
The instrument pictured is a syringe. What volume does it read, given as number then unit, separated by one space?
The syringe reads 16 mL
